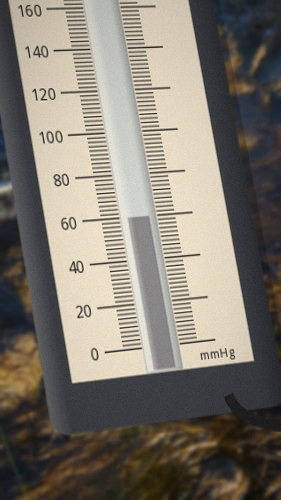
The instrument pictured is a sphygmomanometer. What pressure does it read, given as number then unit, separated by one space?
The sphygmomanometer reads 60 mmHg
